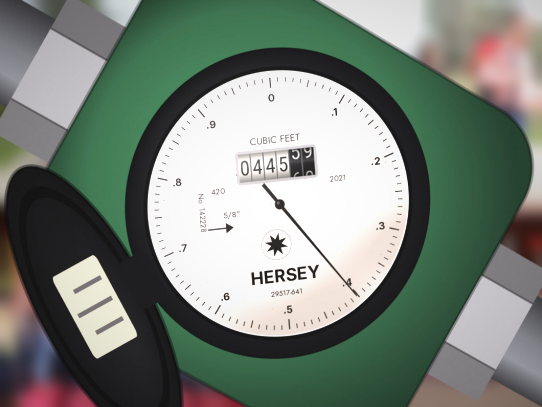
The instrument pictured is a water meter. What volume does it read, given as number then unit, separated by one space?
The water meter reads 44559.40 ft³
